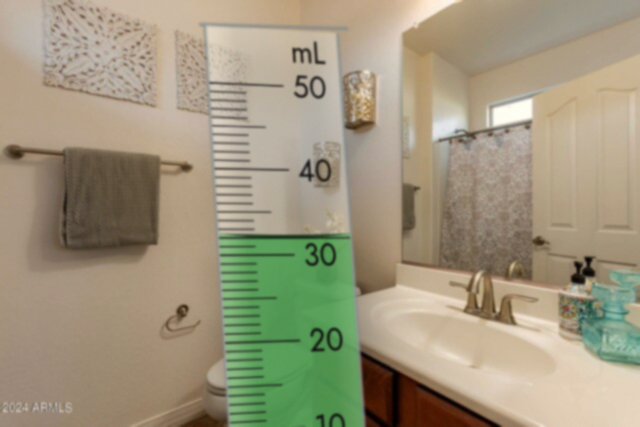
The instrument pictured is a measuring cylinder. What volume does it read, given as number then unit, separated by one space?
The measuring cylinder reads 32 mL
